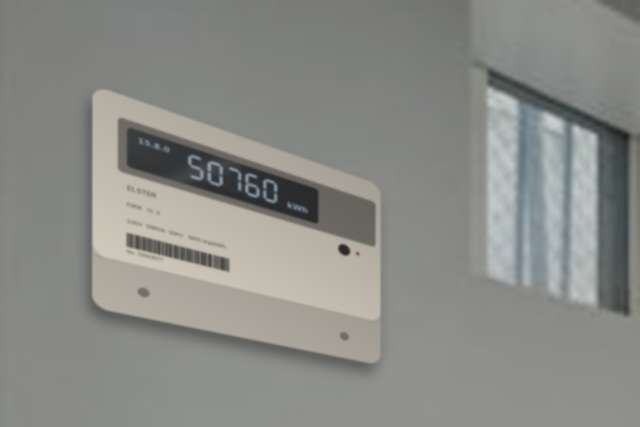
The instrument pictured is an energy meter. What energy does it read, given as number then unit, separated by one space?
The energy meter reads 50760 kWh
